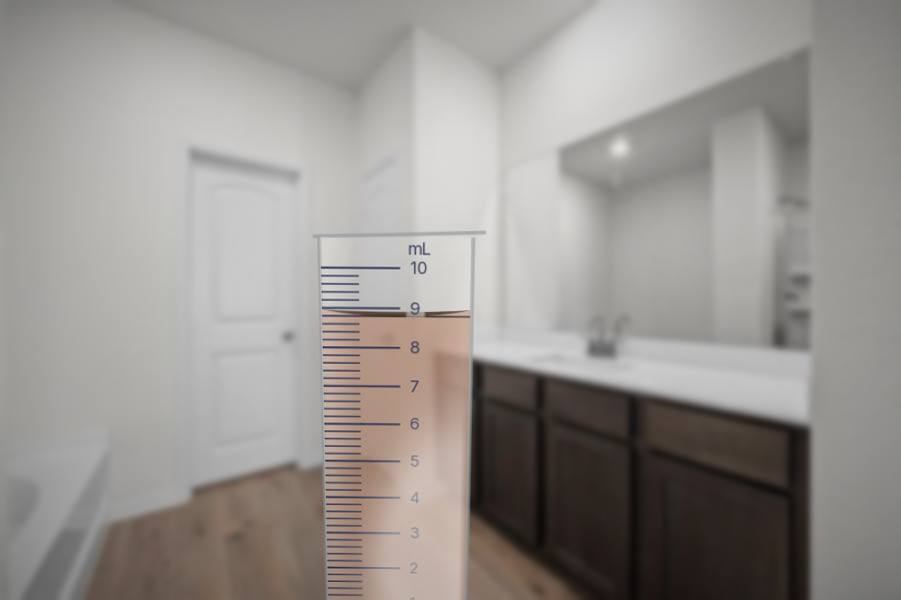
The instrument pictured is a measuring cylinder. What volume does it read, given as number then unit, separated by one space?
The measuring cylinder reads 8.8 mL
